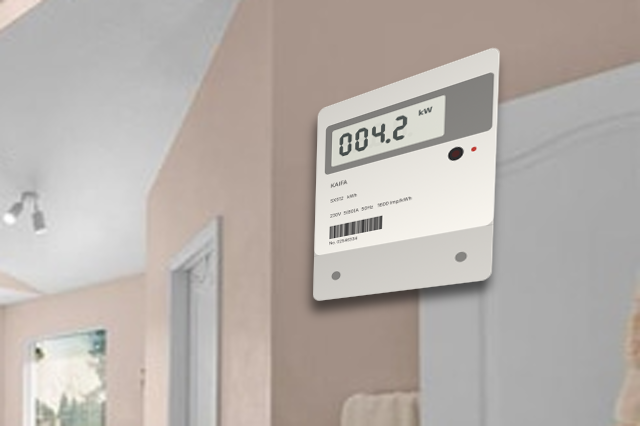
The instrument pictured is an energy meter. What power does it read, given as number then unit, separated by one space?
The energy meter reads 4.2 kW
